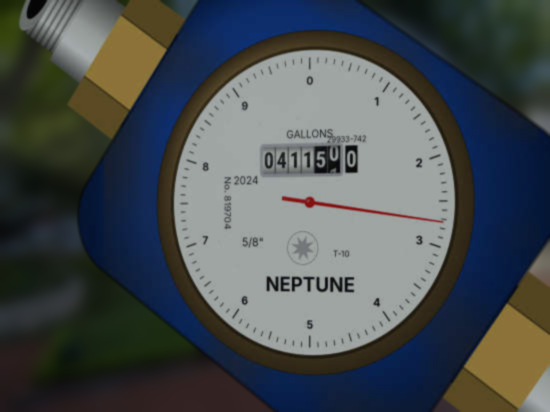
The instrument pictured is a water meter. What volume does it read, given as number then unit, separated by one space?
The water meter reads 411502.7 gal
